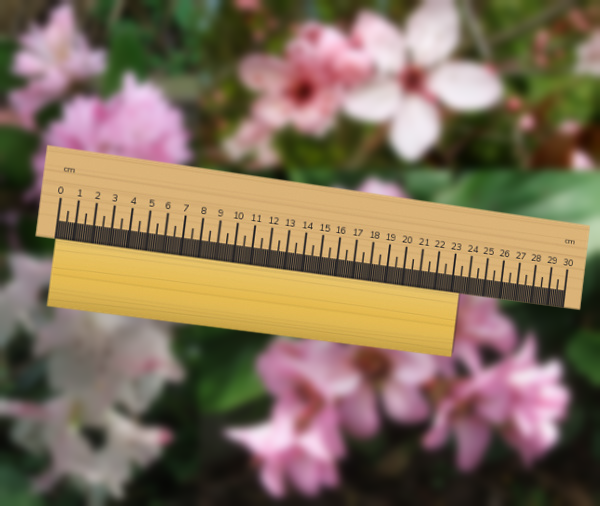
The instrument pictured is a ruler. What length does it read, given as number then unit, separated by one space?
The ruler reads 23.5 cm
